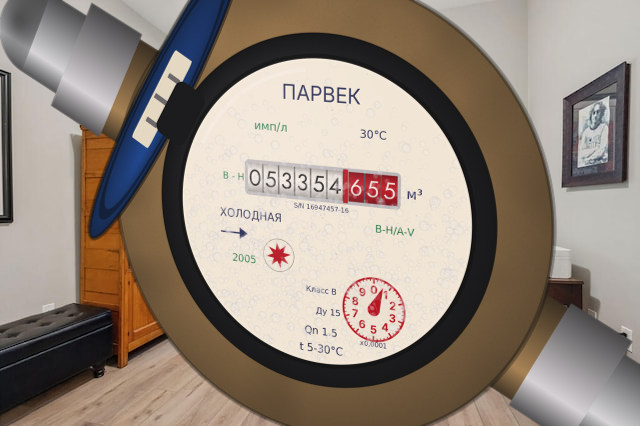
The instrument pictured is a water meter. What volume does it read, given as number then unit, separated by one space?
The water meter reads 53354.6550 m³
